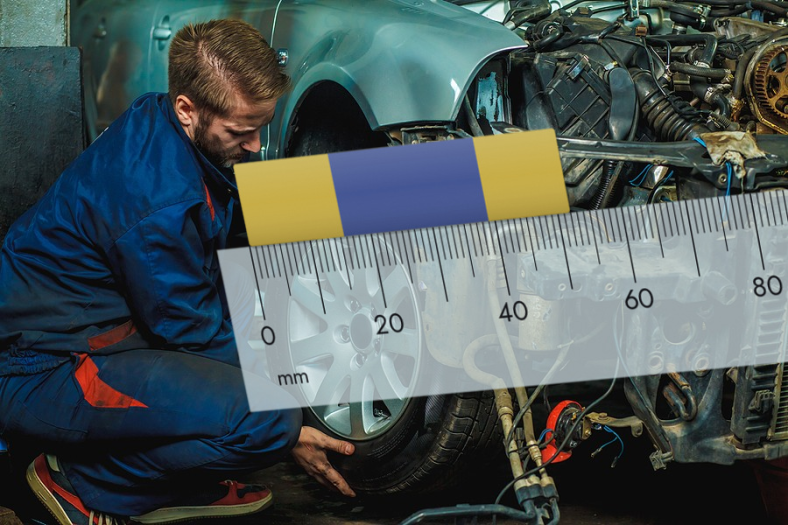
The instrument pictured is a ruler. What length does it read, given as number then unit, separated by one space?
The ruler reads 52 mm
